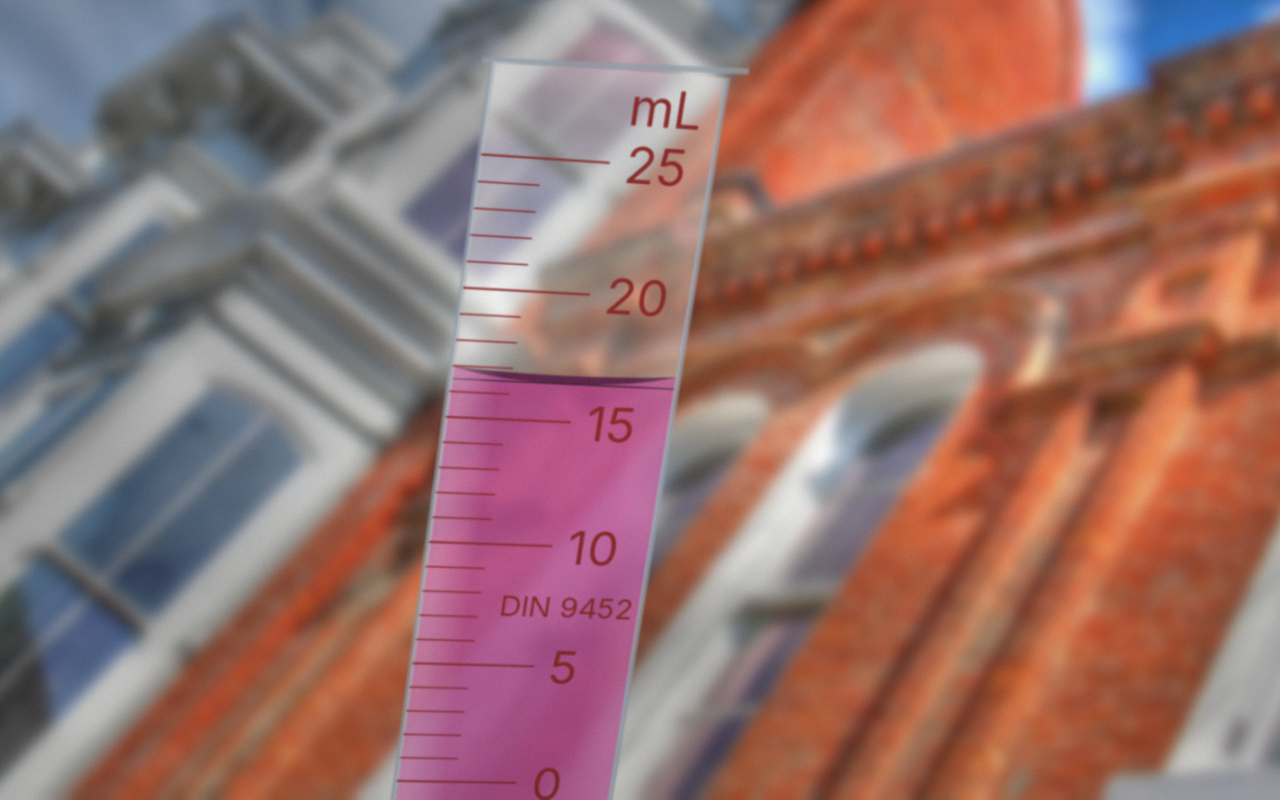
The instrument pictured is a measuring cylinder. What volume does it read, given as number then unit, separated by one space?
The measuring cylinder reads 16.5 mL
